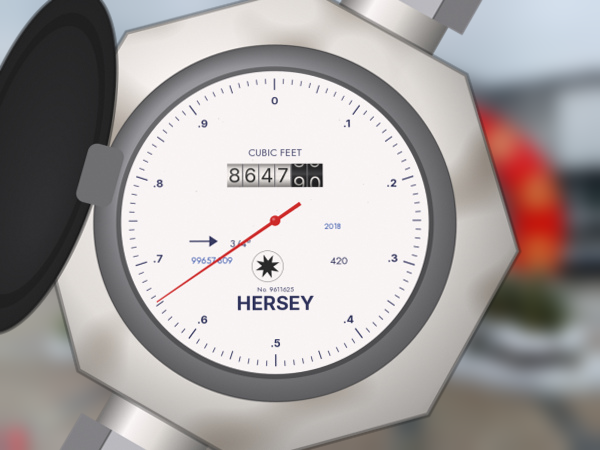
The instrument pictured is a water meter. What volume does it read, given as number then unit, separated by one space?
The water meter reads 864789.65 ft³
